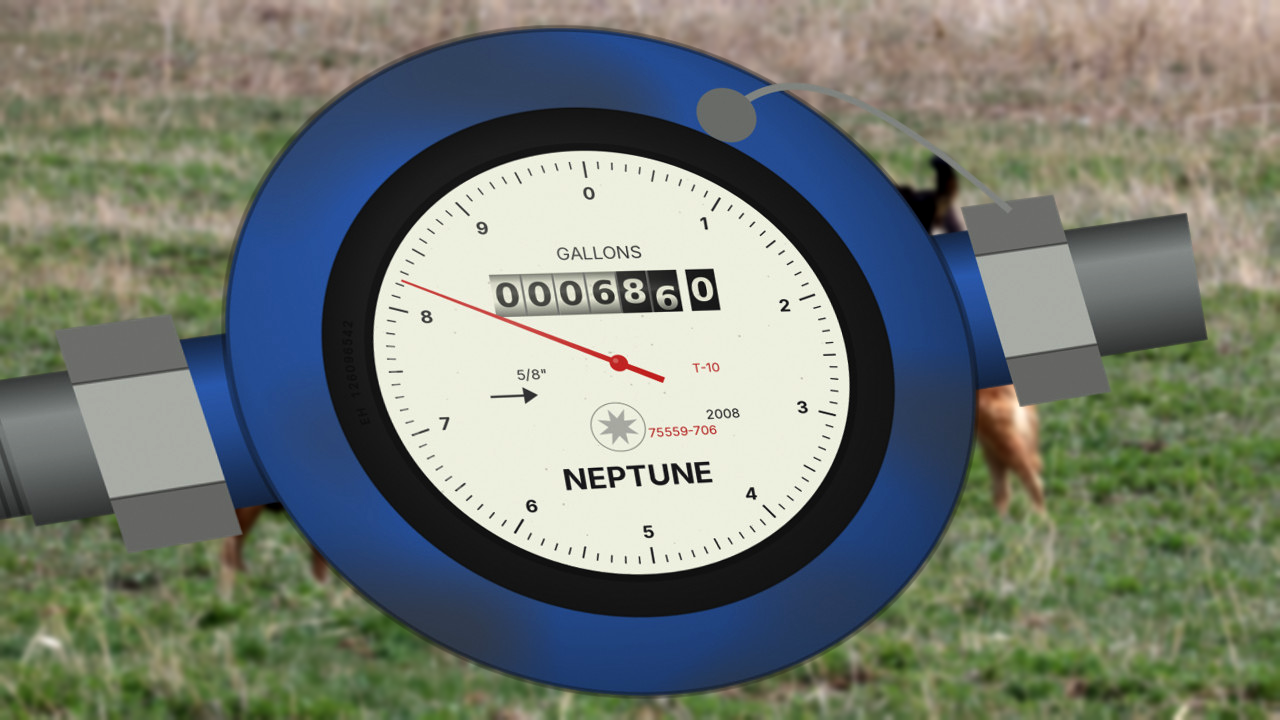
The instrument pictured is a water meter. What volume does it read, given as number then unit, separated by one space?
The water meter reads 6858.2 gal
